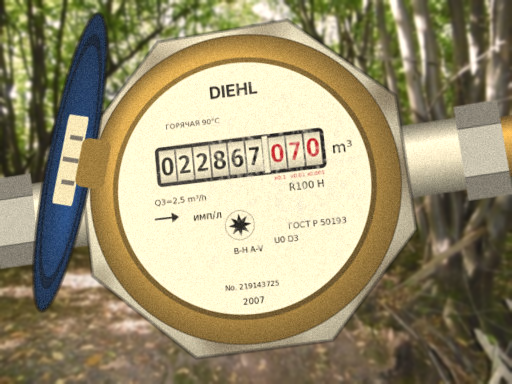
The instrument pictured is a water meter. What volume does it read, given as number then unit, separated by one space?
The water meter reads 22867.070 m³
